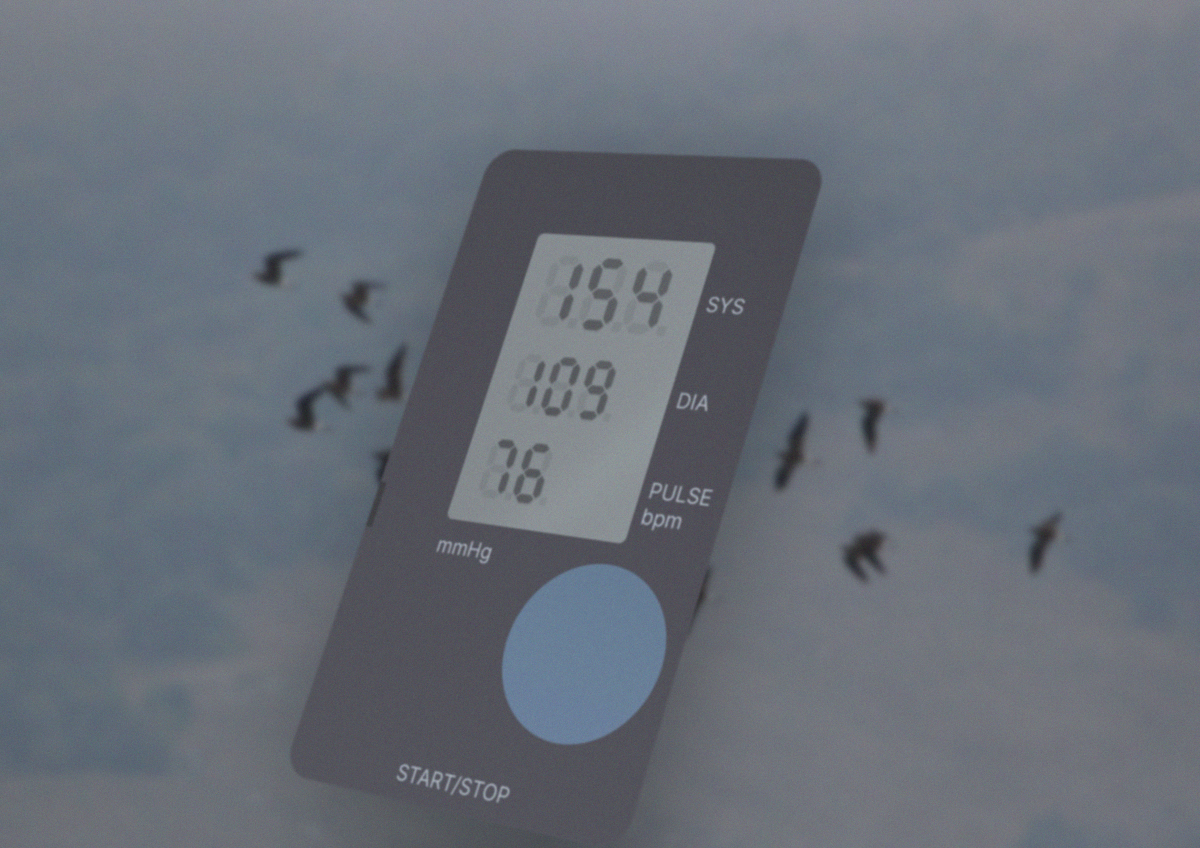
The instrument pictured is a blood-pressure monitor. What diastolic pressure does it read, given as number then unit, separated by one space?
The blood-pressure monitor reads 109 mmHg
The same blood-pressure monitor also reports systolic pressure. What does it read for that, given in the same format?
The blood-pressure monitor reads 154 mmHg
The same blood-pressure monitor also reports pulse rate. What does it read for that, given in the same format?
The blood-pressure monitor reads 76 bpm
